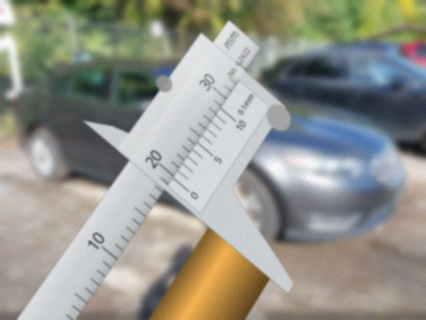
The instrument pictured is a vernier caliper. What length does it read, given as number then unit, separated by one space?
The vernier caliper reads 19.8 mm
